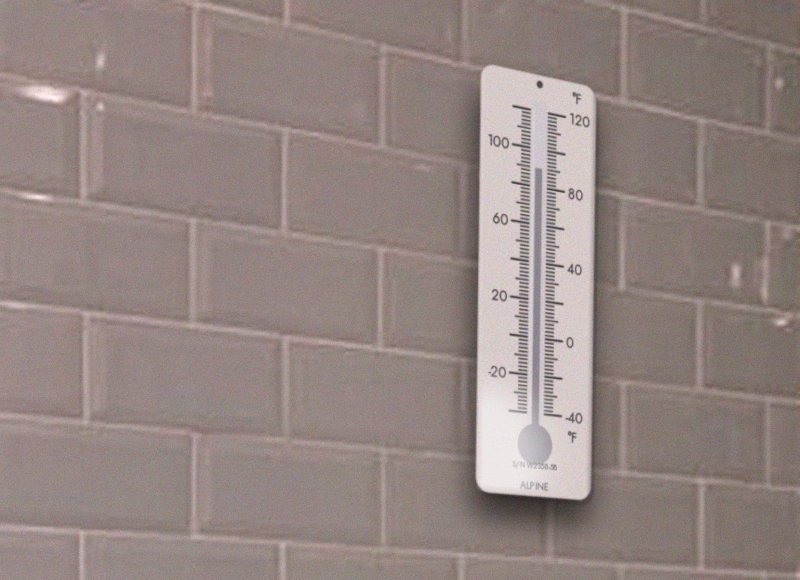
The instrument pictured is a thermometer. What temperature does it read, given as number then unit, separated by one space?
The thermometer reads 90 °F
